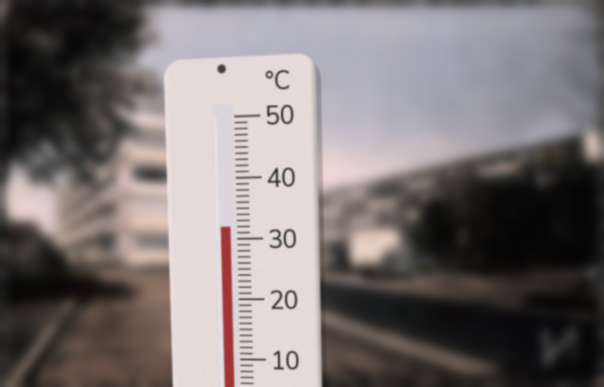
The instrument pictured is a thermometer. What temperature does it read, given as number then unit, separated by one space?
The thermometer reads 32 °C
